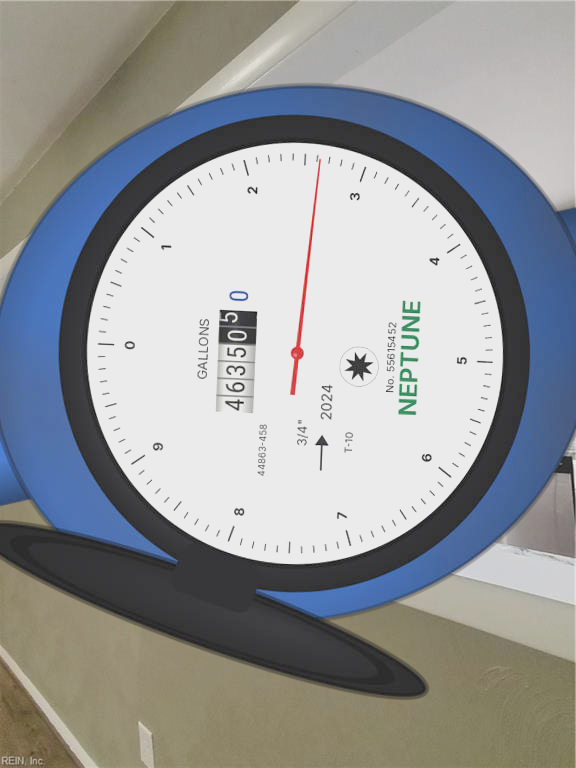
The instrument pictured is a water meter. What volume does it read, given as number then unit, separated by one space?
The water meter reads 4635052.6 gal
